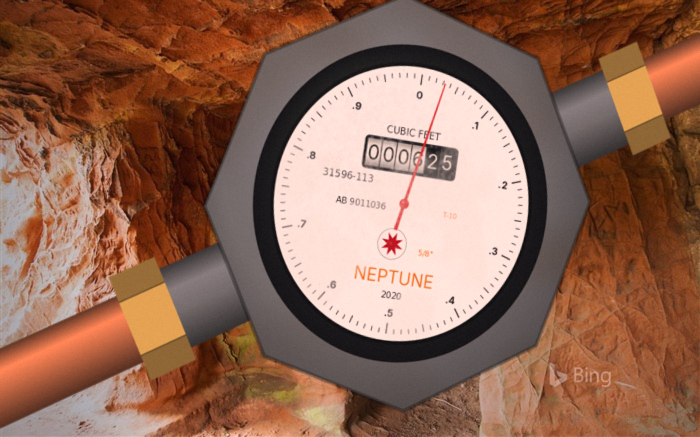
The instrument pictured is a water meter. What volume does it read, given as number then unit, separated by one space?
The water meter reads 625.03 ft³
